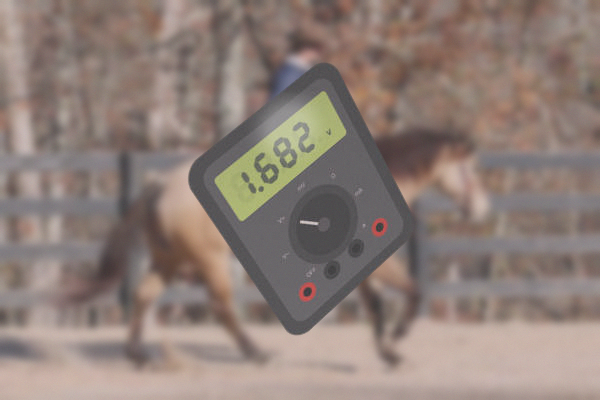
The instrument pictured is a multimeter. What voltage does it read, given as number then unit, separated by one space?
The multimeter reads 1.682 V
